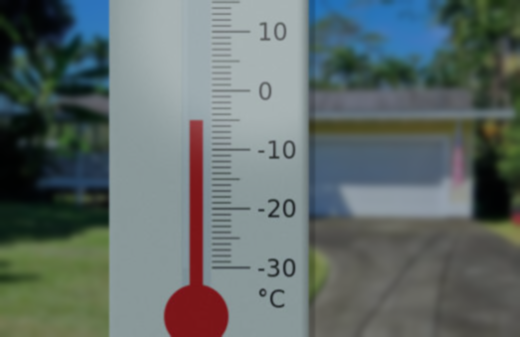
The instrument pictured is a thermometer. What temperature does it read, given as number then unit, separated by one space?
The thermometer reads -5 °C
